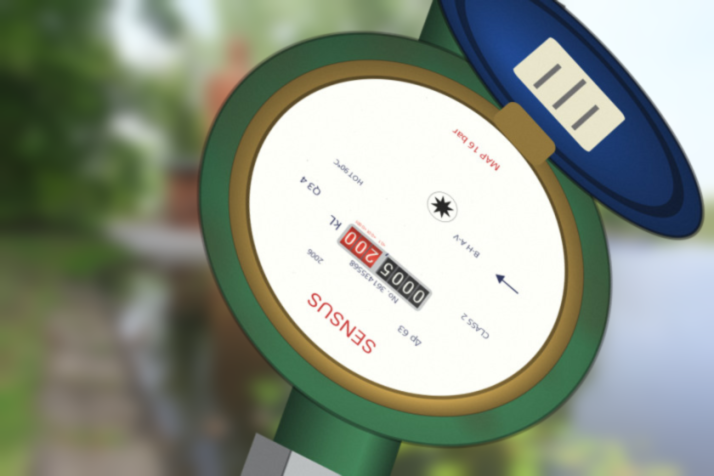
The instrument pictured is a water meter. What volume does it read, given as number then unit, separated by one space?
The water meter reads 5.200 kL
